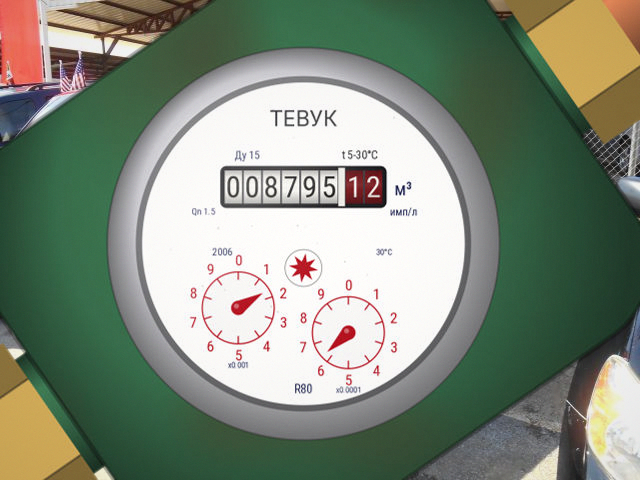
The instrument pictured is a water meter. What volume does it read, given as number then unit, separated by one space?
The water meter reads 8795.1216 m³
